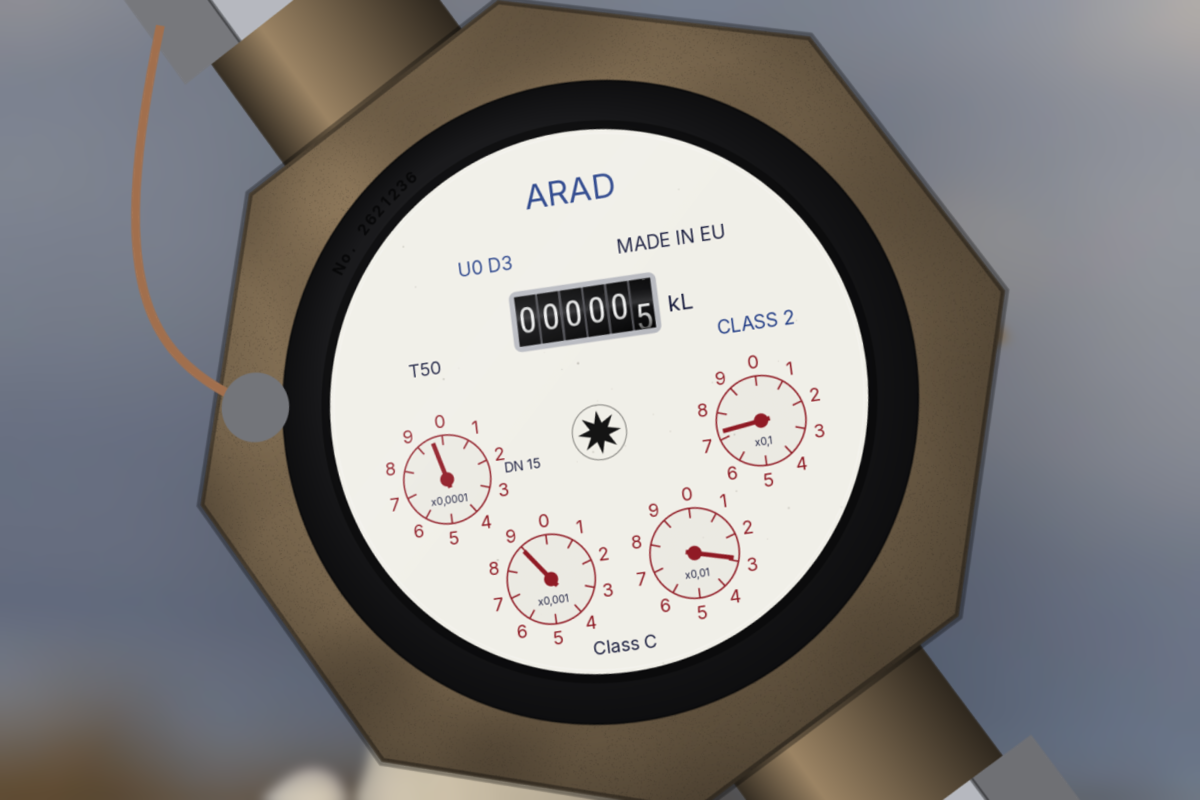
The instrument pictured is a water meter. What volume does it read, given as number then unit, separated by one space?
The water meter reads 4.7289 kL
